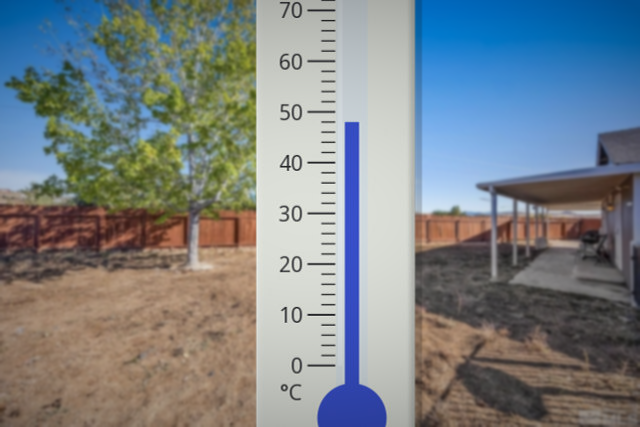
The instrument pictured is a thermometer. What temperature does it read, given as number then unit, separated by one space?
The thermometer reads 48 °C
